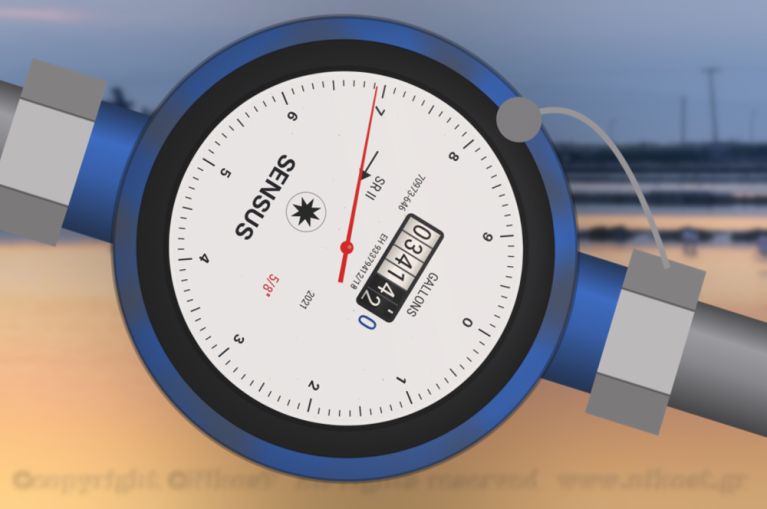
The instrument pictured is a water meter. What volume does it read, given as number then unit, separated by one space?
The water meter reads 341416.9 gal
